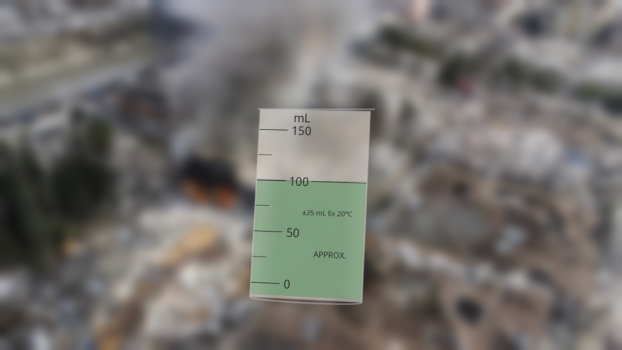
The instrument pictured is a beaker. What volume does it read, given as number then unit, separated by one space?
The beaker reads 100 mL
